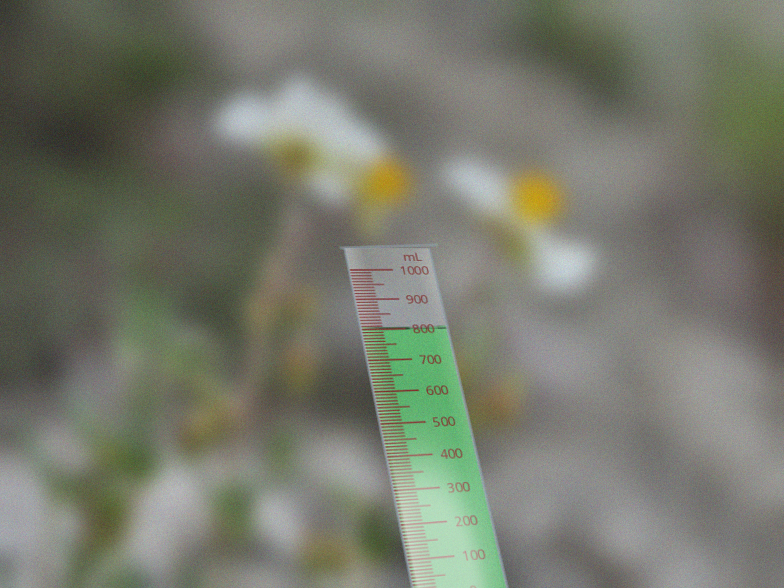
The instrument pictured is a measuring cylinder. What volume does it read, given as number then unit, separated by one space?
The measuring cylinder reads 800 mL
